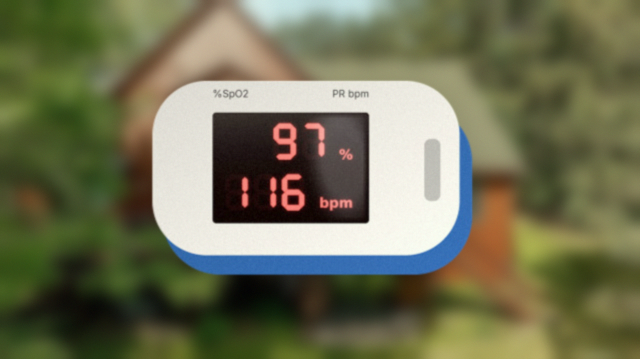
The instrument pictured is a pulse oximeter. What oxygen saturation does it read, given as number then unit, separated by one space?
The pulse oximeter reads 97 %
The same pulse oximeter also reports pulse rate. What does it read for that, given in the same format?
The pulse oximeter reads 116 bpm
